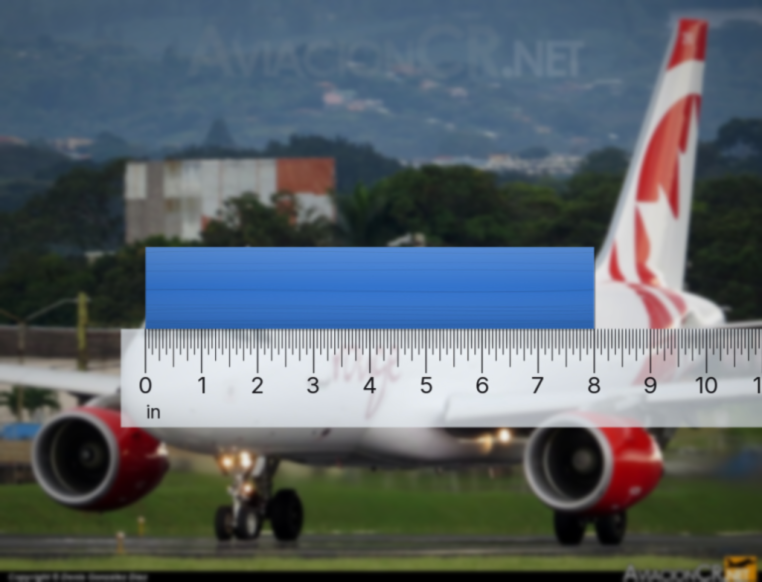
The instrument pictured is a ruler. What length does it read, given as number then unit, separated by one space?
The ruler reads 8 in
